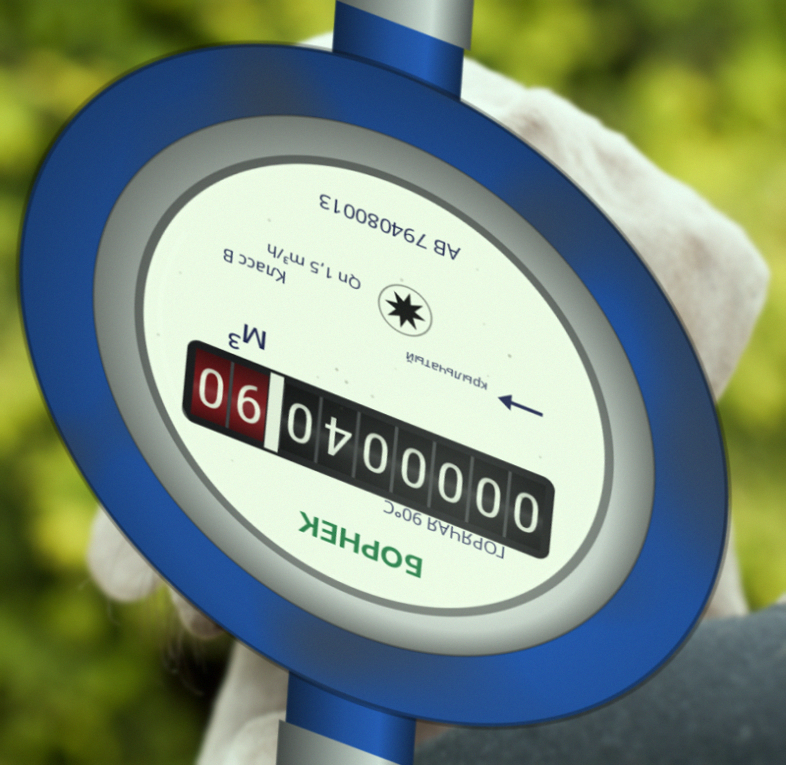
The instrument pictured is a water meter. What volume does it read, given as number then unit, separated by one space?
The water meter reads 40.90 m³
